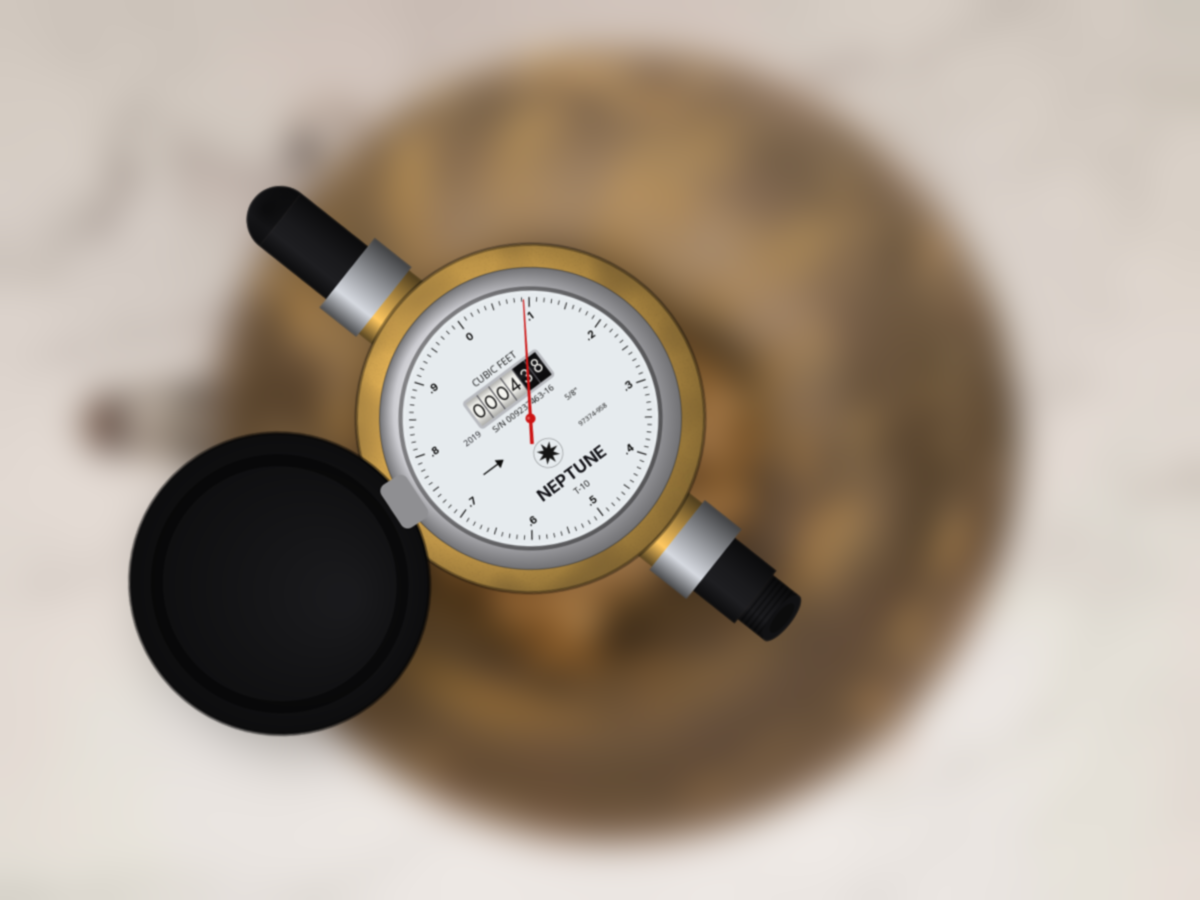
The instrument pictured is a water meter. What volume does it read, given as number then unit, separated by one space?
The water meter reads 438.09 ft³
